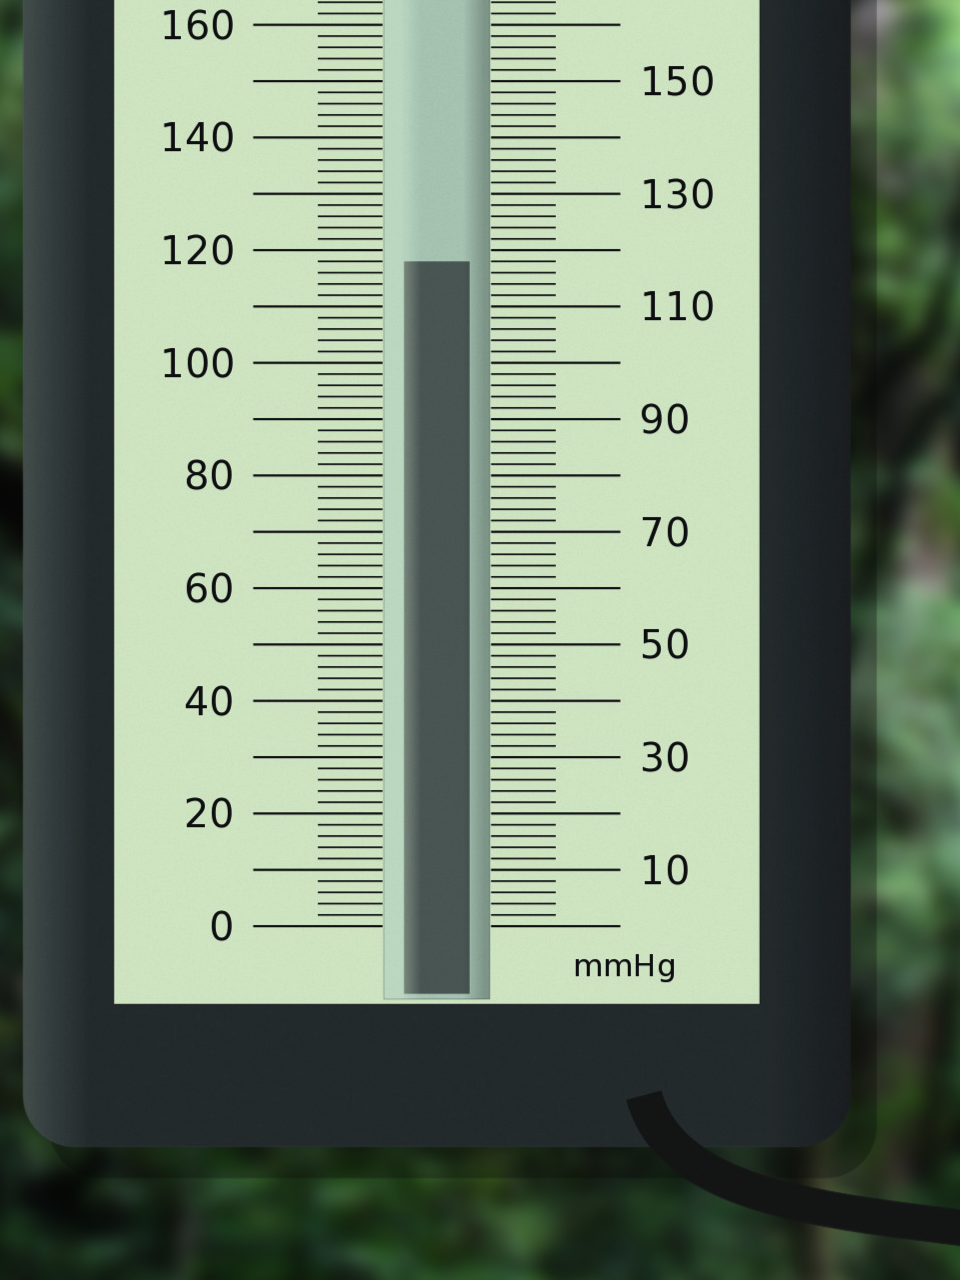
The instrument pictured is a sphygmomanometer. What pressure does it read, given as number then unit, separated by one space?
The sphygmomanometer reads 118 mmHg
